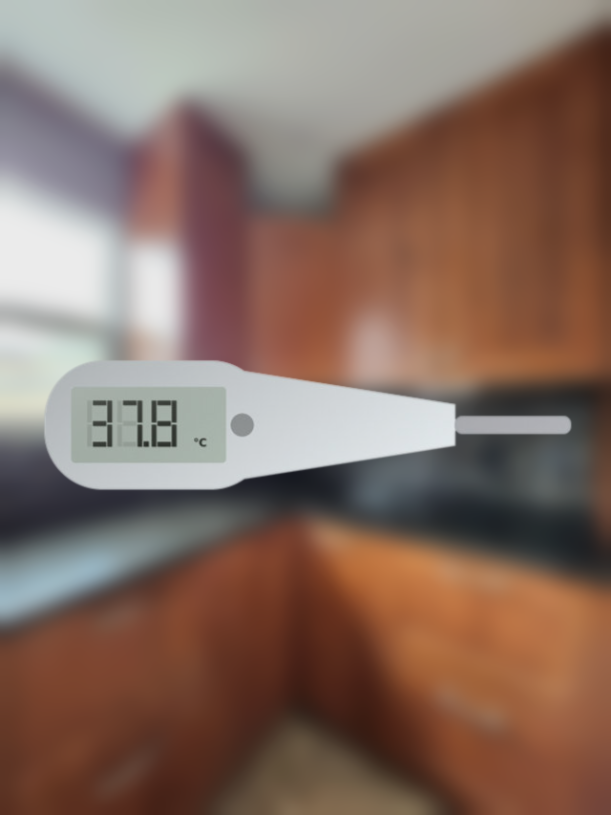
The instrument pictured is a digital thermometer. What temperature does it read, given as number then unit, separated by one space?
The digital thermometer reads 37.8 °C
